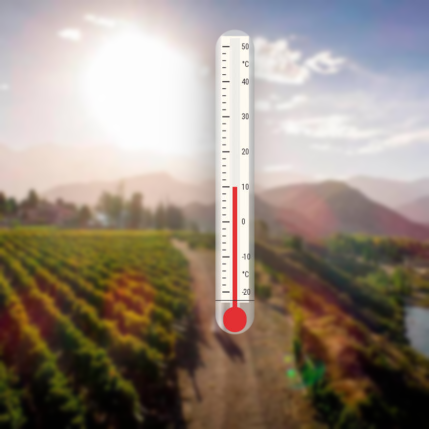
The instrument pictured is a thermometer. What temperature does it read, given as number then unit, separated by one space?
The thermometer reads 10 °C
